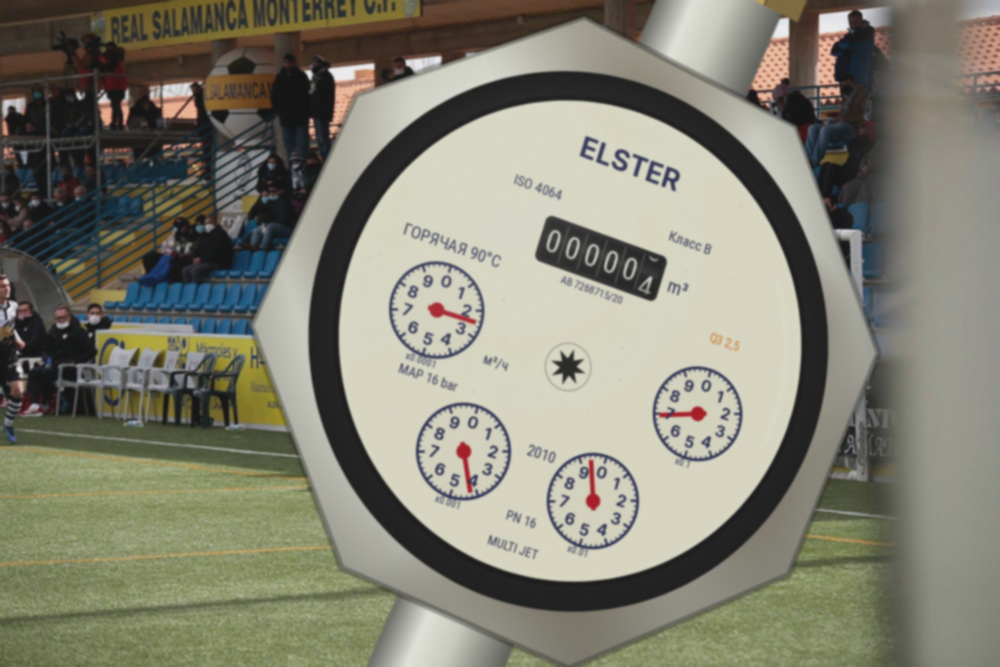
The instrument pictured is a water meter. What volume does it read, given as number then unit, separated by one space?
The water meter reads 3.6942 m³
